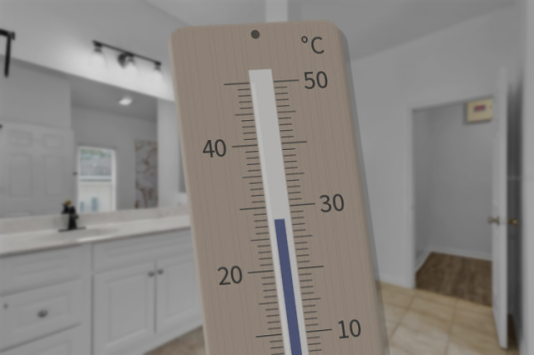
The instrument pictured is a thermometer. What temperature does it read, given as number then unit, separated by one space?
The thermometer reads 28 °C
